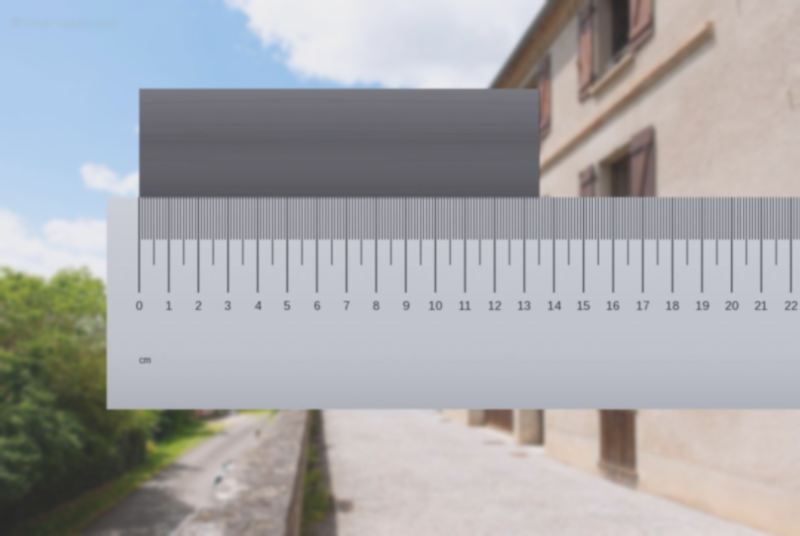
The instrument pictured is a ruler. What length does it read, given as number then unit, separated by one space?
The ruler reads 13.5 cm
